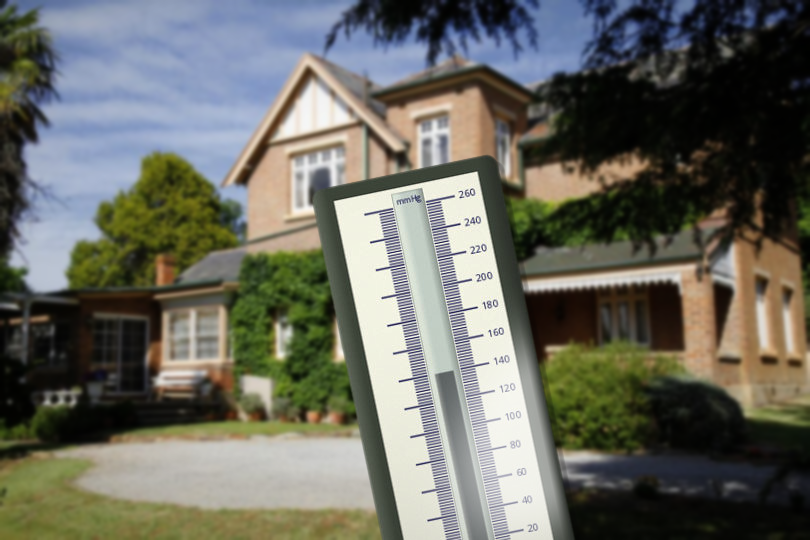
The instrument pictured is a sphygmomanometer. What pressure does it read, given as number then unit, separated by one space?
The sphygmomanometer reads 140 mmHg
